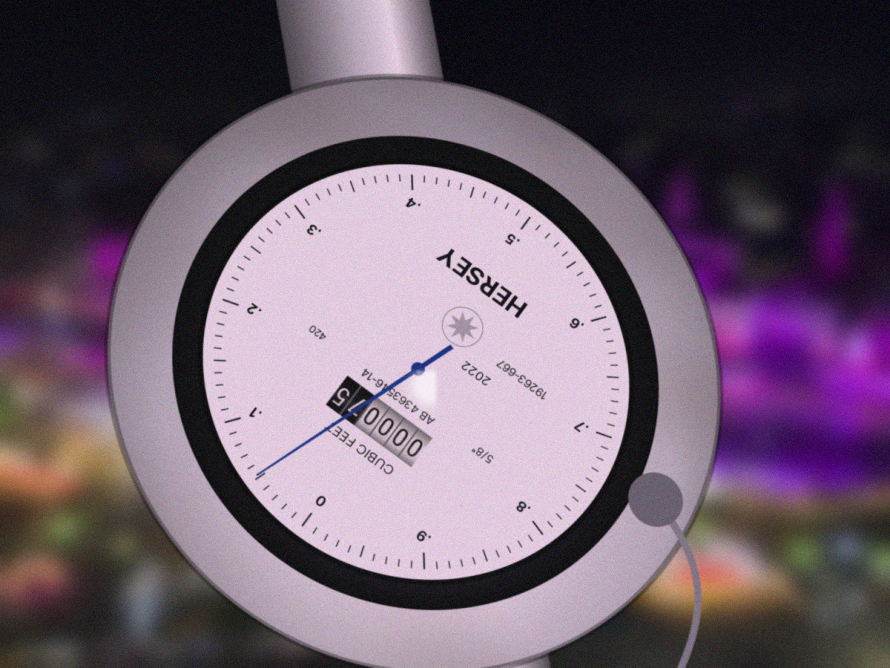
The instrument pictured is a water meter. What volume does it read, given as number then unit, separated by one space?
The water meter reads 75.05 ft³
